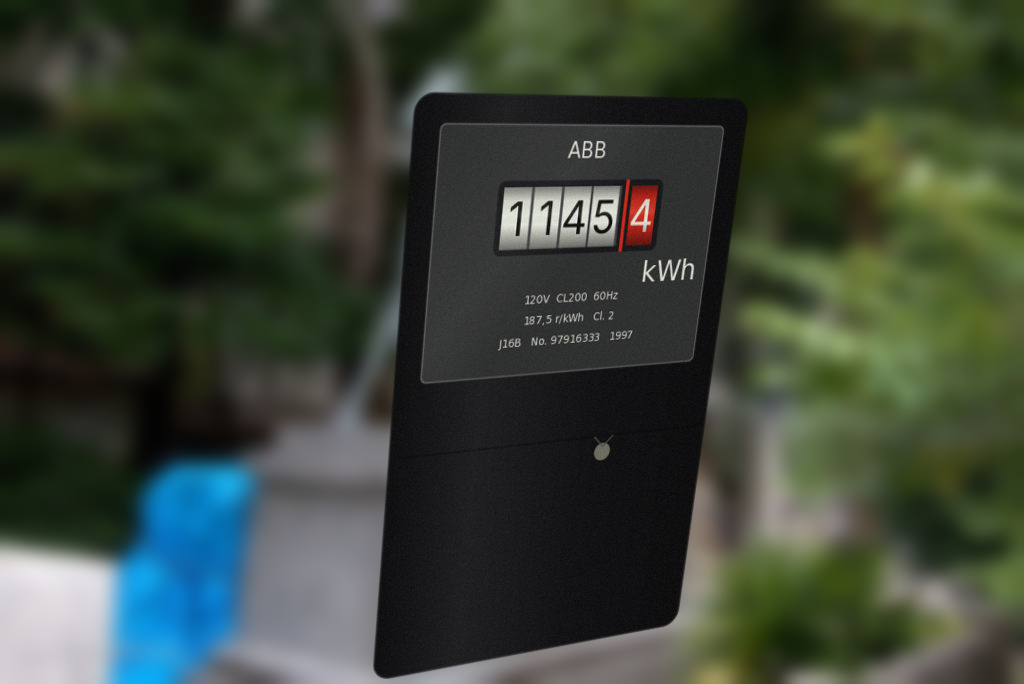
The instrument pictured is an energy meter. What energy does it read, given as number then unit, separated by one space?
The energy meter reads 1145.4 kWh
